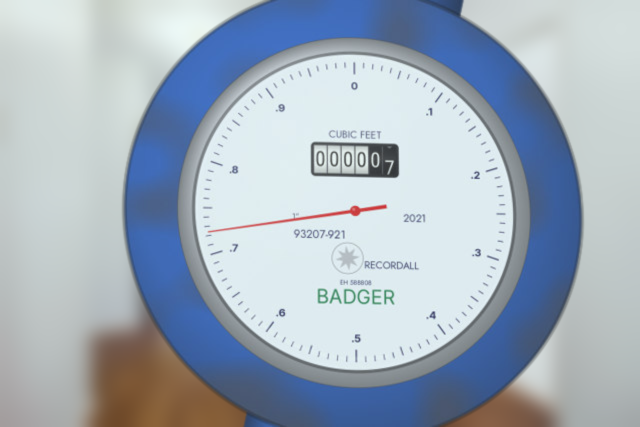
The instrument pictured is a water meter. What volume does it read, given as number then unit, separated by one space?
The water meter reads 6.72 ft³
